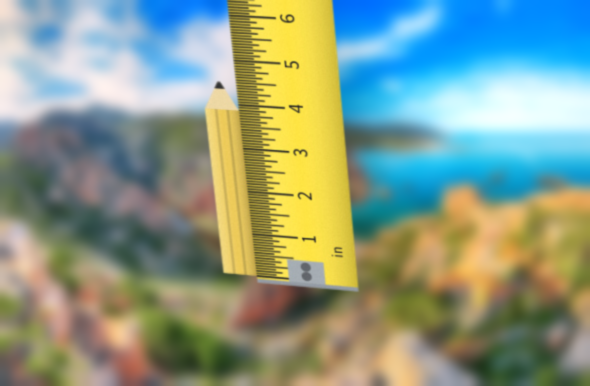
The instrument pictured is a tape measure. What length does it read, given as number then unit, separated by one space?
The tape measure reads 4.5 in
